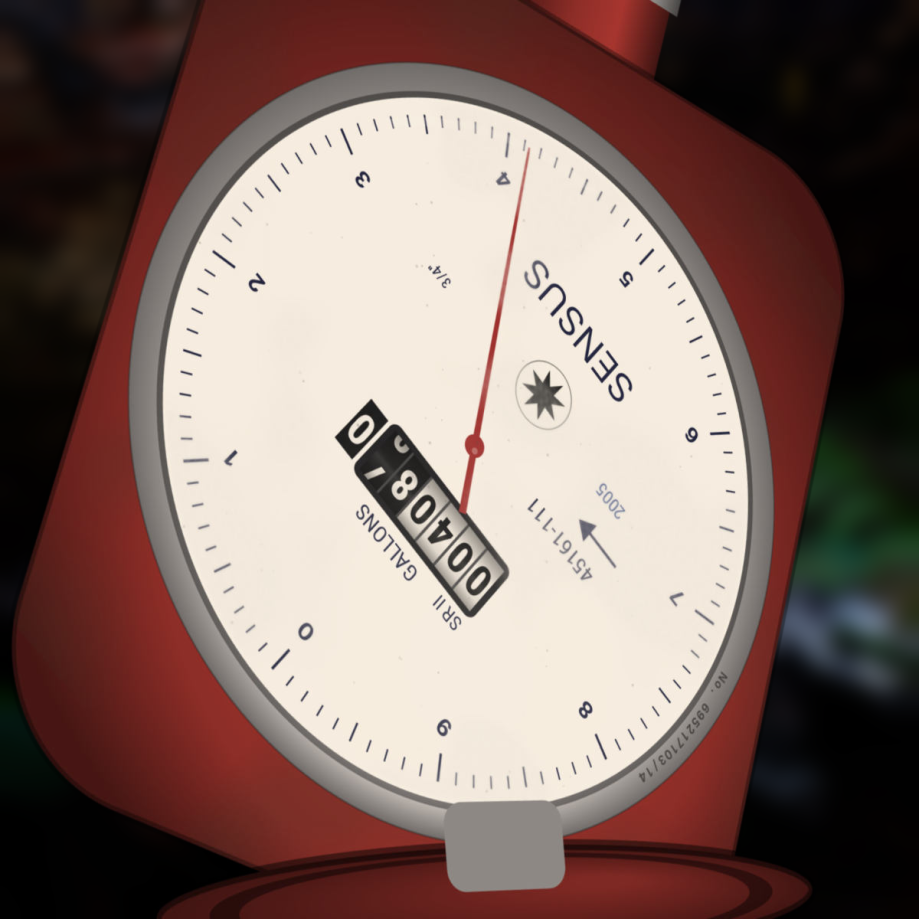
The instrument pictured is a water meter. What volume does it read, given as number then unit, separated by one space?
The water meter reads 40874.1 gal
